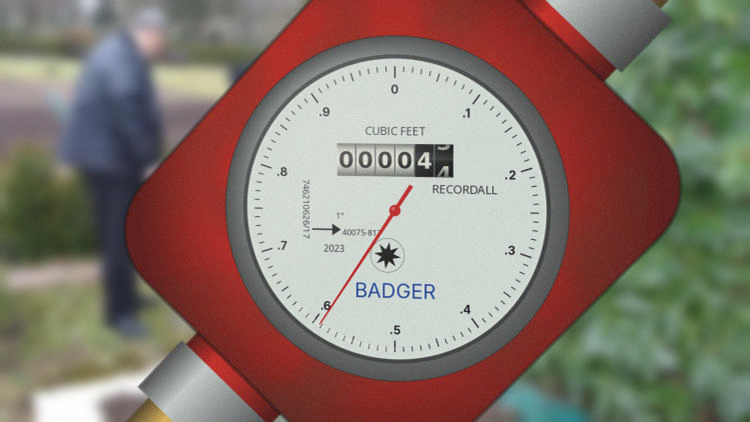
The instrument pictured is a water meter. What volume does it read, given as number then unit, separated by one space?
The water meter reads 43.59 ft³
